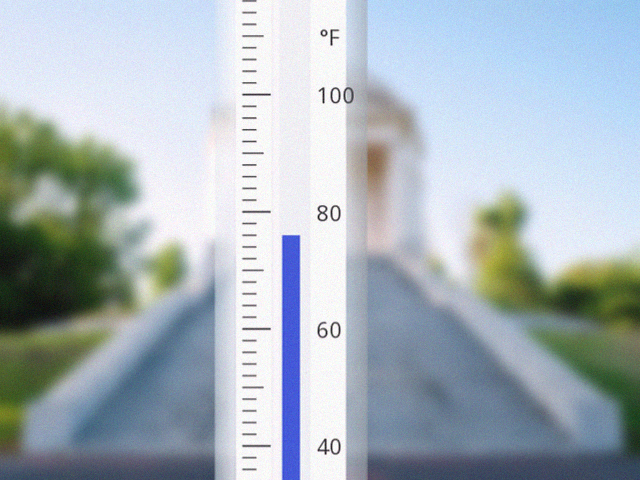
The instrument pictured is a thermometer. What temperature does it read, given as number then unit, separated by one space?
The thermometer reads 76 °F
